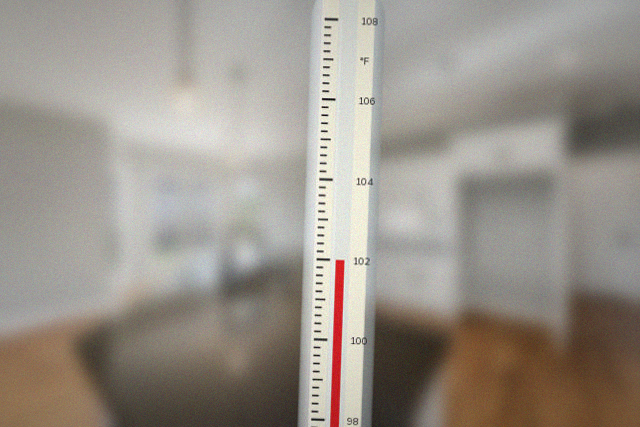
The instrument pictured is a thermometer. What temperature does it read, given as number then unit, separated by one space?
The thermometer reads 102 °F
